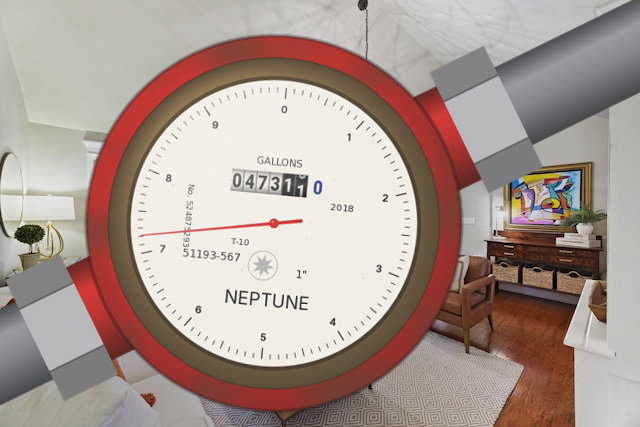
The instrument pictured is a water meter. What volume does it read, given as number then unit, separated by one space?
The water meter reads 473107.2 gal
